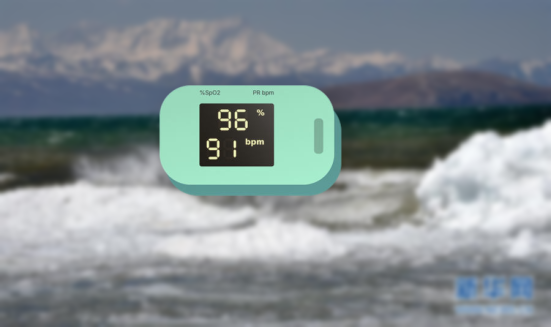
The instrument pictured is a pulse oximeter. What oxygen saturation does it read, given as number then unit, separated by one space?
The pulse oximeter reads 96 %
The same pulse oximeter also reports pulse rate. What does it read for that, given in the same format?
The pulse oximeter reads 91 bpm
